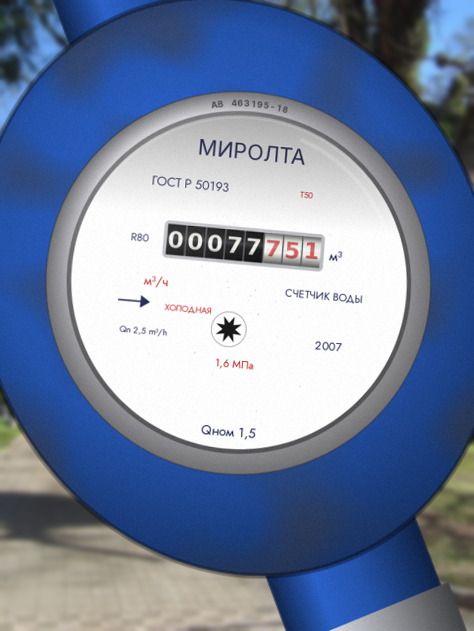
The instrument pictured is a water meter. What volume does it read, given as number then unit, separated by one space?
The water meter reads 77.751 m³
